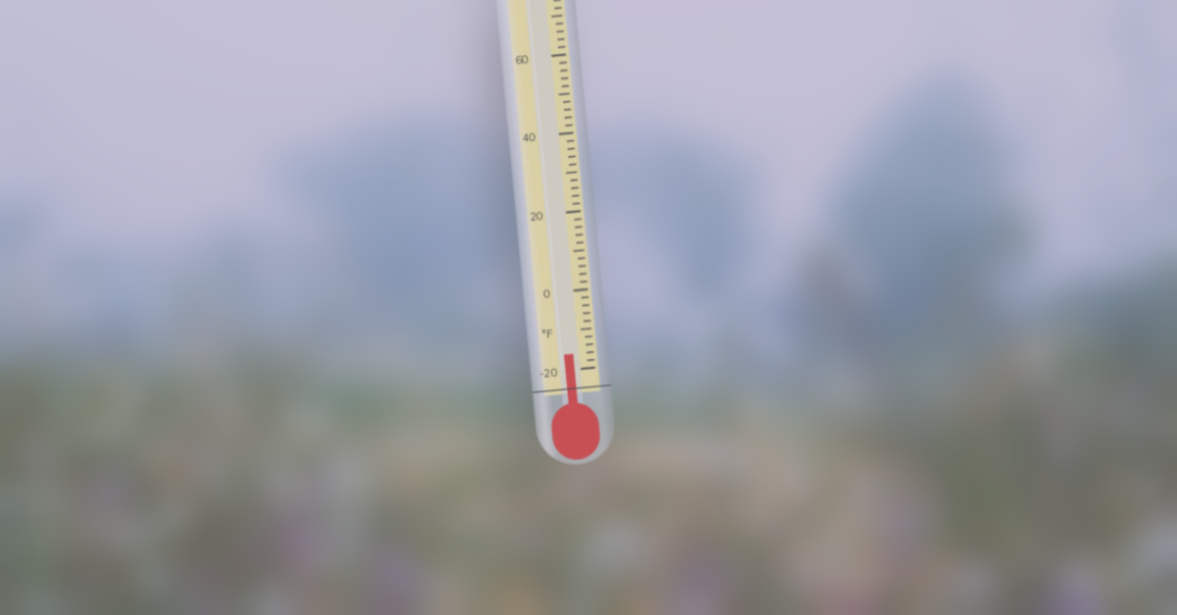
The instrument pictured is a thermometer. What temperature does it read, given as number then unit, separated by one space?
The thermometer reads -16 °F
